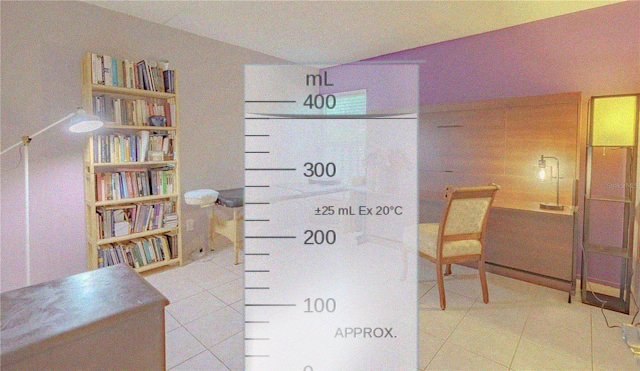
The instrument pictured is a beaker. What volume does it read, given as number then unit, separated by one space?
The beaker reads 375 mL
